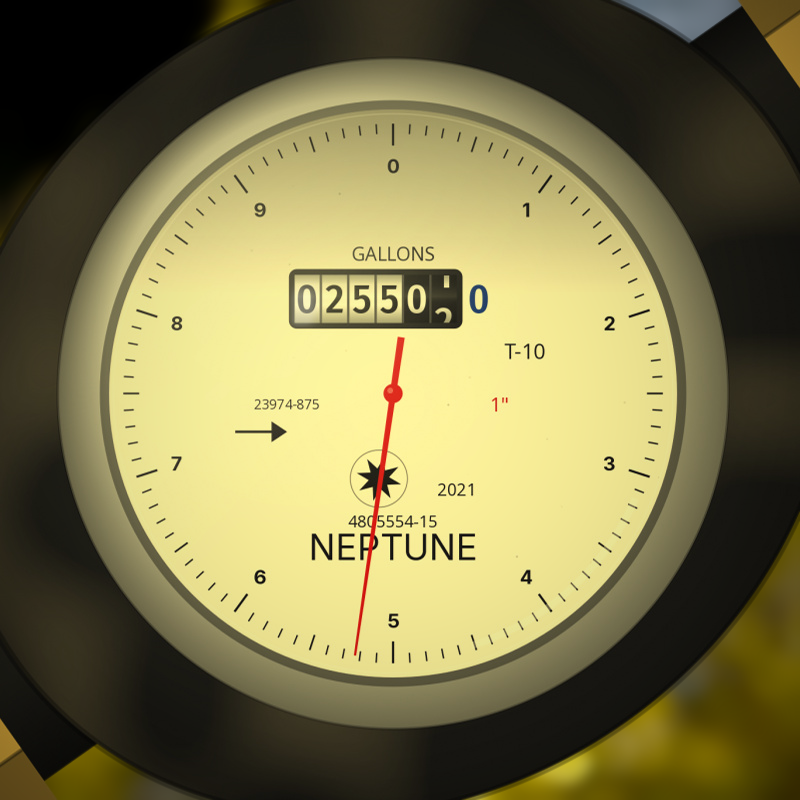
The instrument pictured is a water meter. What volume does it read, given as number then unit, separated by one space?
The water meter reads 255015.2 gal
